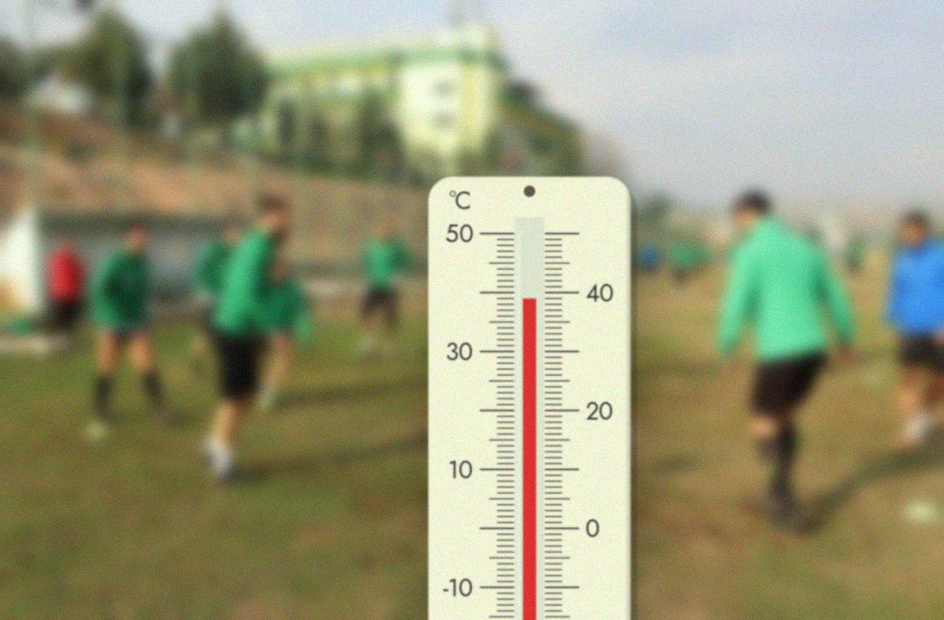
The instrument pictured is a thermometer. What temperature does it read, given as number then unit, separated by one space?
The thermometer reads 39 °C
